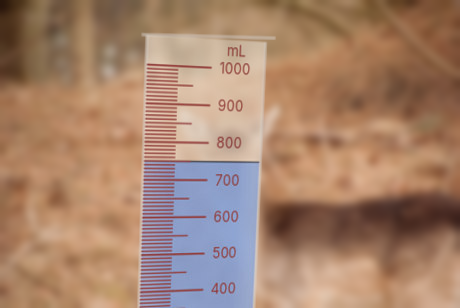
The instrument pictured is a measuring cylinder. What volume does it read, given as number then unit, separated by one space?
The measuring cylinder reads 750 mL
